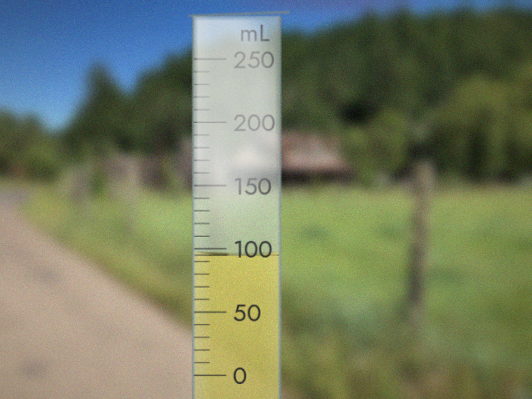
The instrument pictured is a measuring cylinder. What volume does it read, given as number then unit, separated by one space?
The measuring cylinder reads 95 mL
